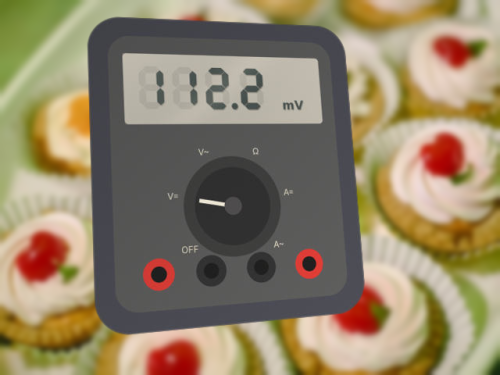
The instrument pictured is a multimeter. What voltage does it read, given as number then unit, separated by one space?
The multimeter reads 112.2 mV
